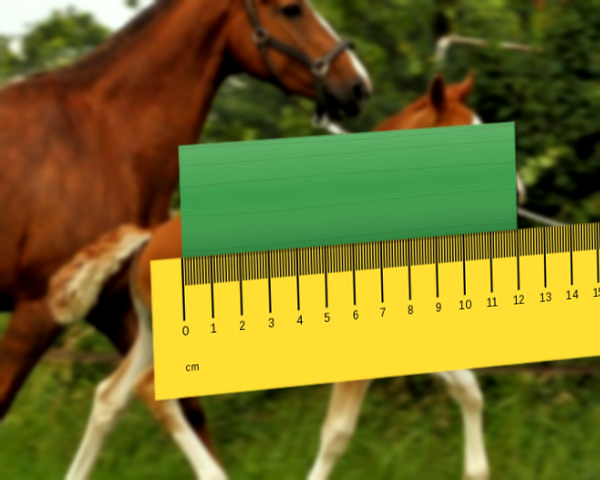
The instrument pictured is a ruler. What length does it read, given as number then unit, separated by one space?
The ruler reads 12 cm
